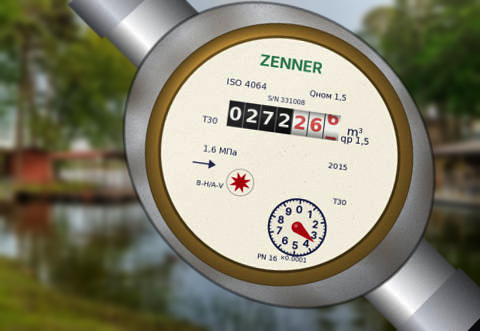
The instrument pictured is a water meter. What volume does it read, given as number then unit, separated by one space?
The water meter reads 272.2663 m³
